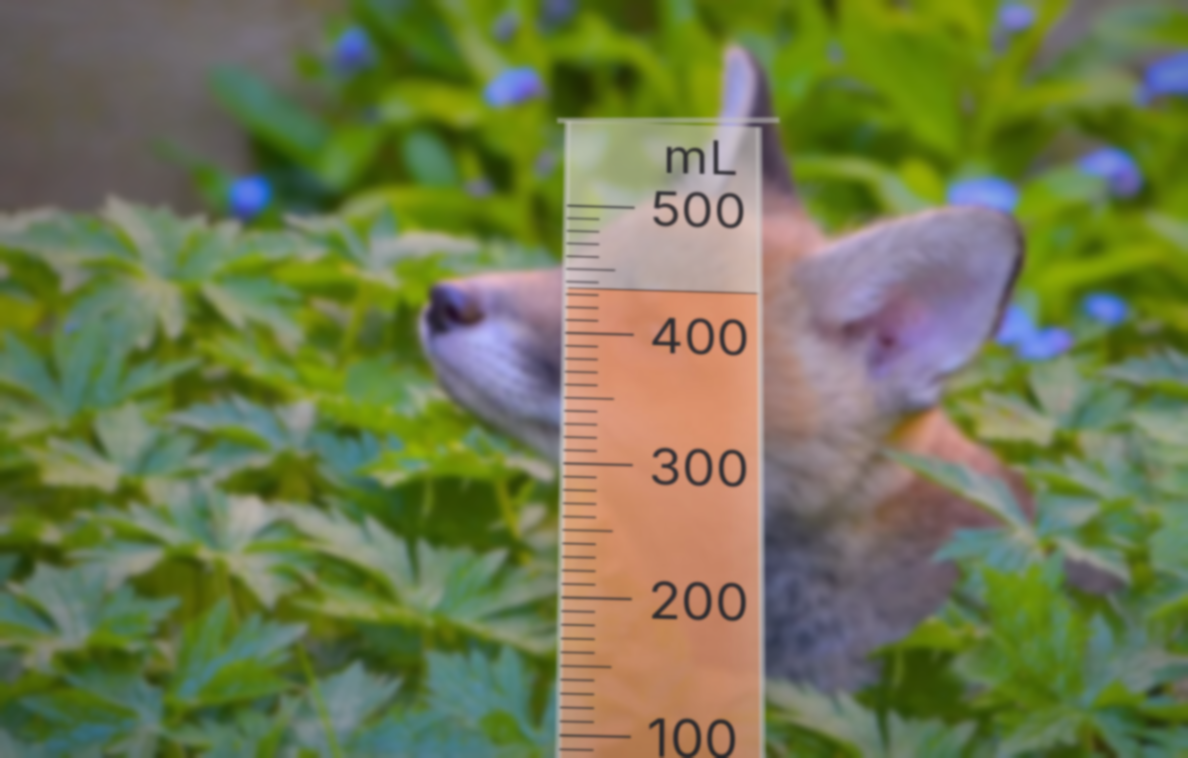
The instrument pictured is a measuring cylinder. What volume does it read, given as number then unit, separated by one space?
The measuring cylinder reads 435 mL
